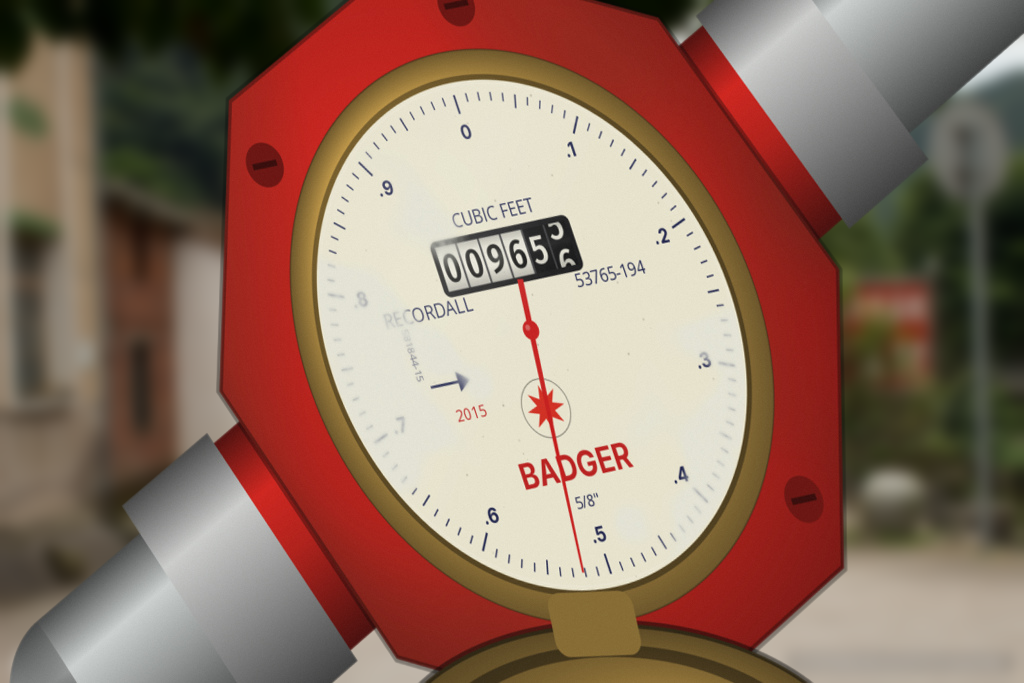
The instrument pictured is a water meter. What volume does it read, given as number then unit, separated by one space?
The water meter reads 9655.52 ft³
